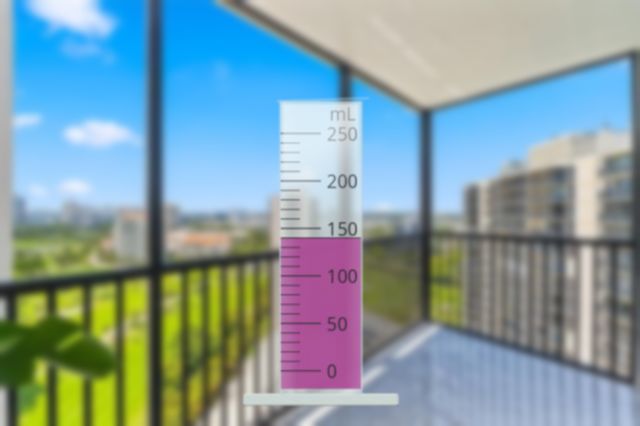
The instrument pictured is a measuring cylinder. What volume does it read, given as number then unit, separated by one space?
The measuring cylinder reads 140 mL
